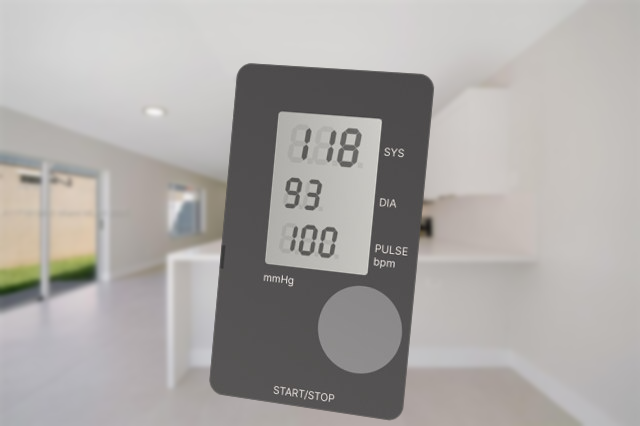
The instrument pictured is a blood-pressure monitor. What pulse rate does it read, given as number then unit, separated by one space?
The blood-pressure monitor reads 100 bpm
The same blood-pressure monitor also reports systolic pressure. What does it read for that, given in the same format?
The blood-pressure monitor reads 118 mmHg
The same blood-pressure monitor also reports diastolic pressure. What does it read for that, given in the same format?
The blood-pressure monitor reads 93 mmHg
